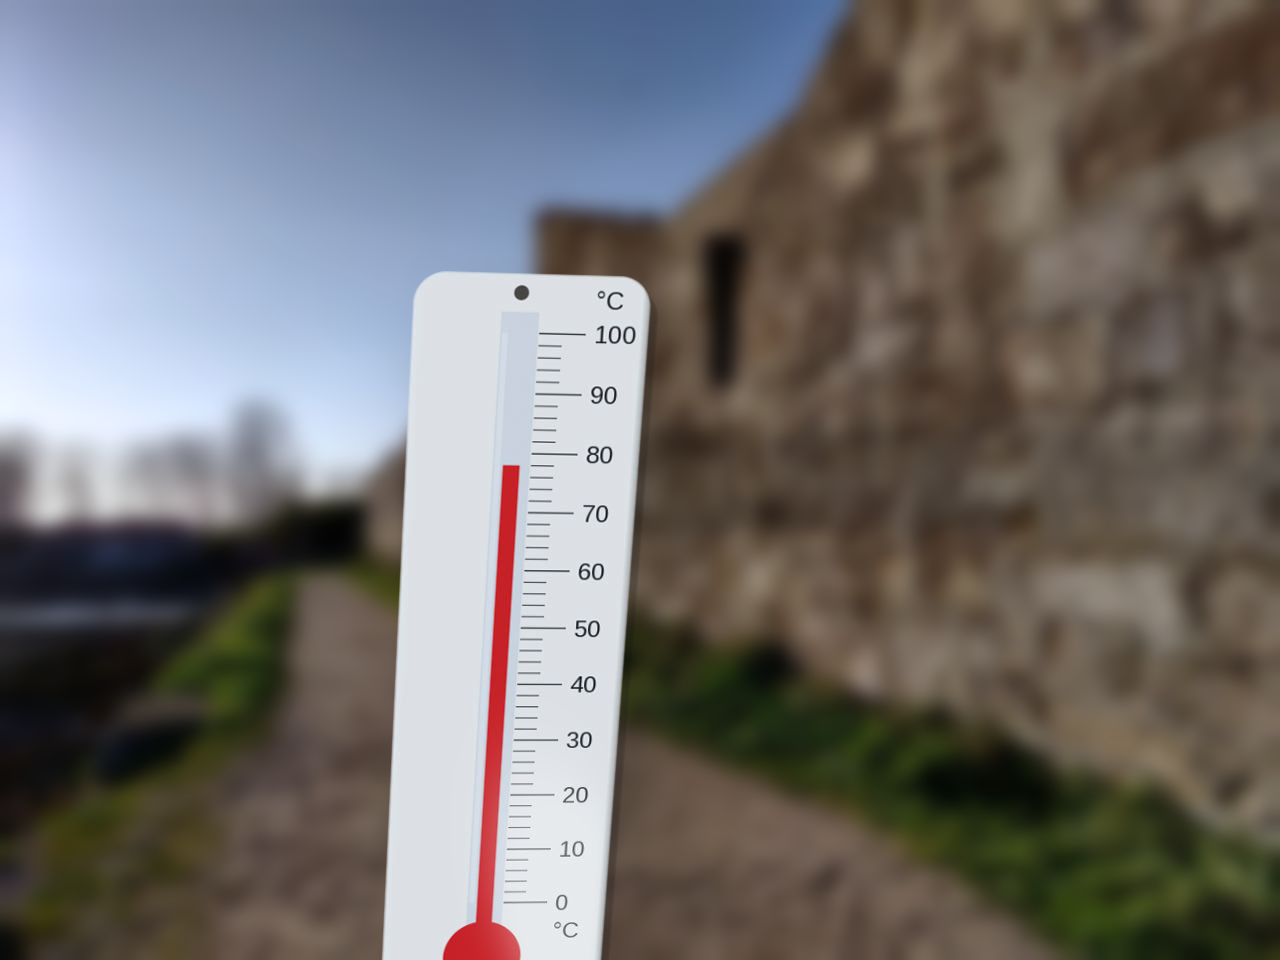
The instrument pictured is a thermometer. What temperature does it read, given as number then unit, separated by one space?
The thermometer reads 78 °C
